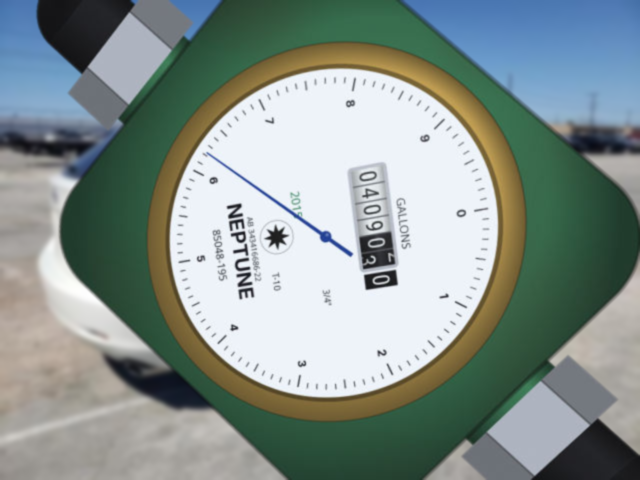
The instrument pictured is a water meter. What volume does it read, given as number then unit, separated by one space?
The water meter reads 409026.2 gal
